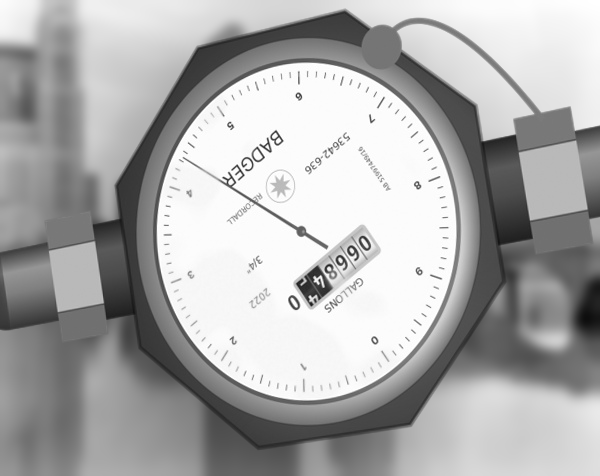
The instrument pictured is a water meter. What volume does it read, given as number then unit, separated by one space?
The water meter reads 668444.3 gal
